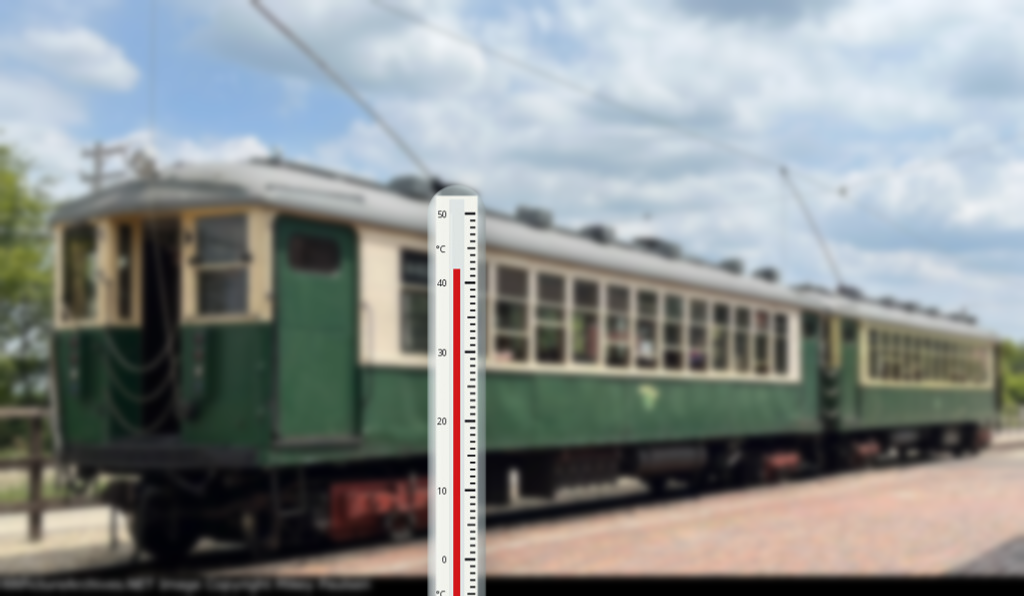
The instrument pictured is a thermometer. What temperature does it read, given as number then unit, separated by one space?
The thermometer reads 42 °C
